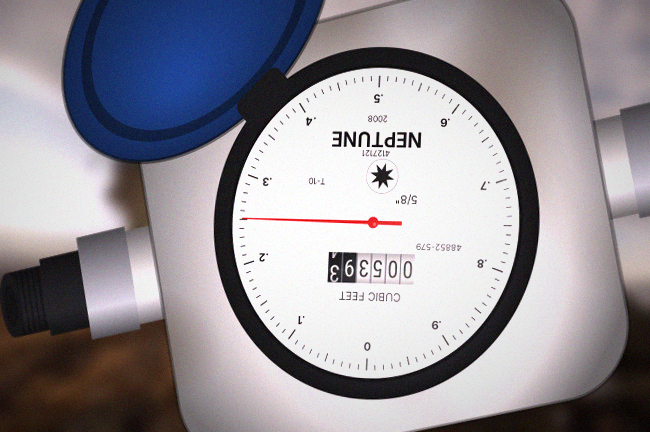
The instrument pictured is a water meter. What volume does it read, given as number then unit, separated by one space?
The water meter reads 5393.25 ft³
